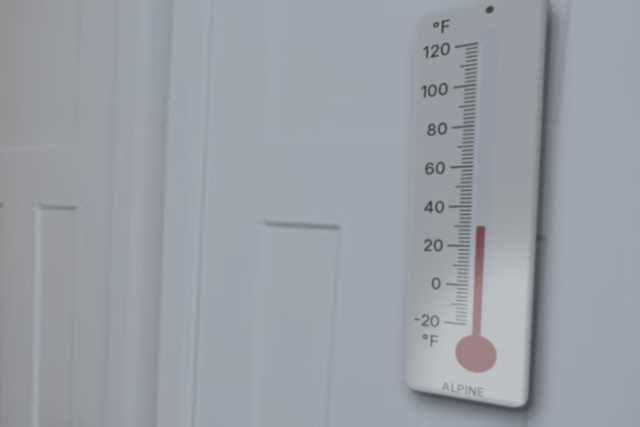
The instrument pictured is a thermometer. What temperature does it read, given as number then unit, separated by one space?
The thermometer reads 30 °F
